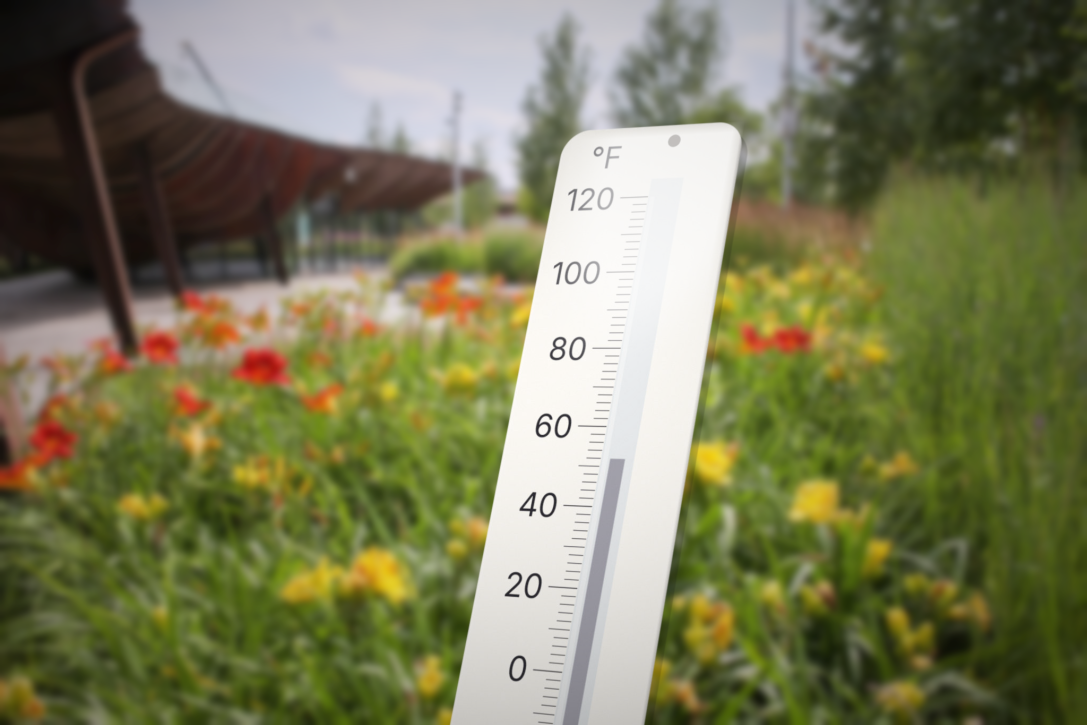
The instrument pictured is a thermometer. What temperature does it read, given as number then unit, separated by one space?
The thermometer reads 52 °F
